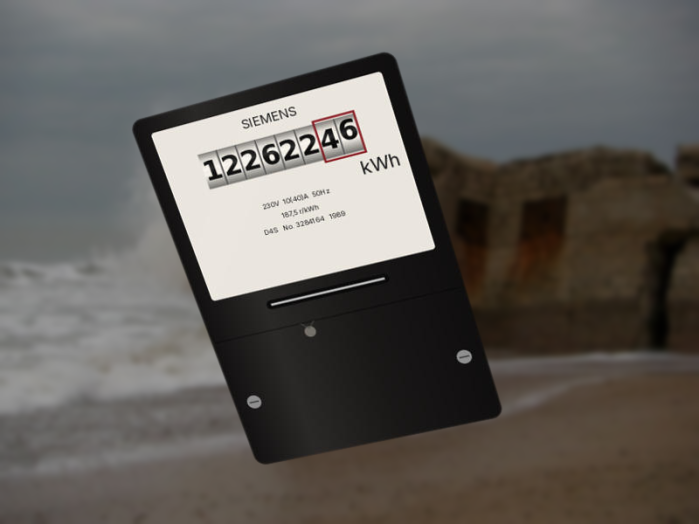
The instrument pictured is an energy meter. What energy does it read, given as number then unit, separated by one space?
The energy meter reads 122622.46 kWh
